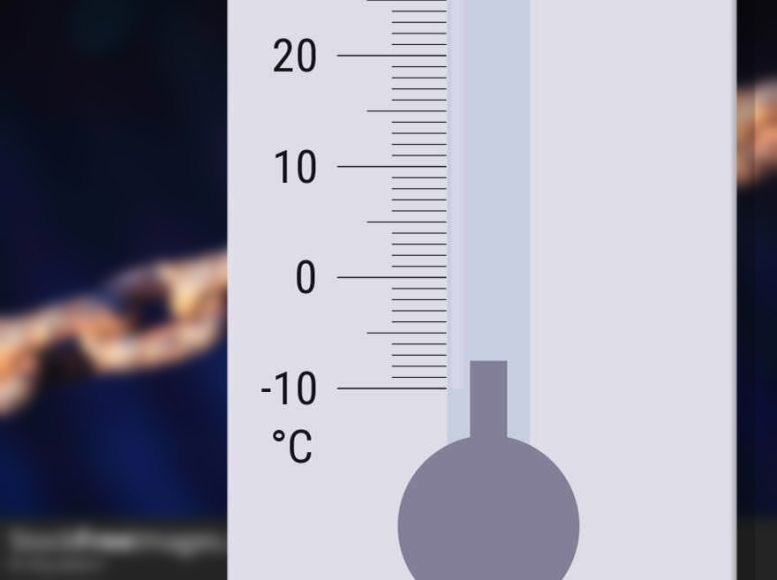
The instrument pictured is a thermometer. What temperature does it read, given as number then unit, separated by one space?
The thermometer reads -7.5 °C
